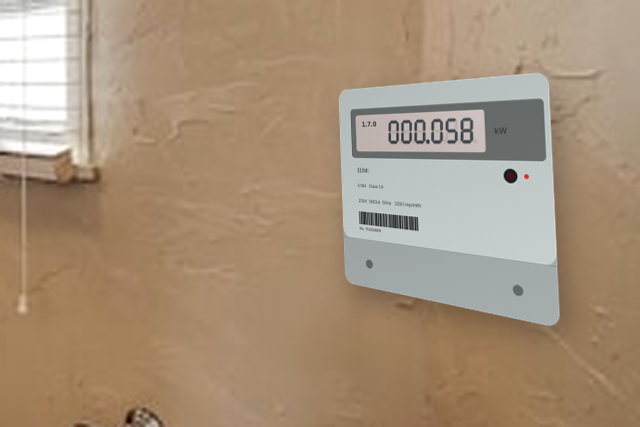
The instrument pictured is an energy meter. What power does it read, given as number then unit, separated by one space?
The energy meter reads 0.058 kW
